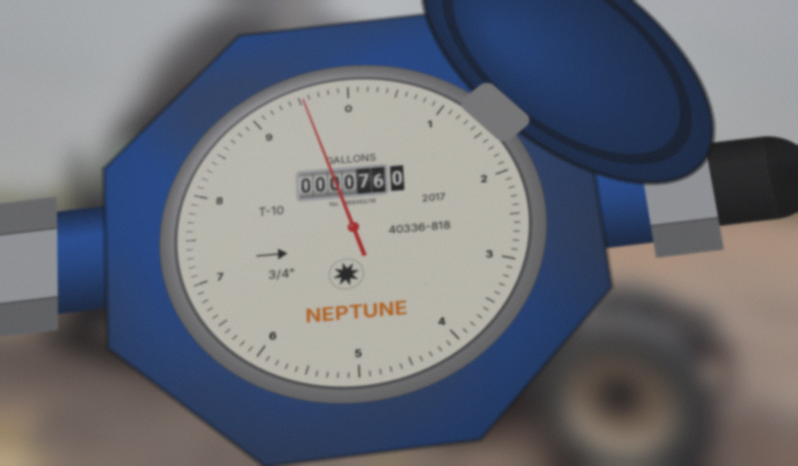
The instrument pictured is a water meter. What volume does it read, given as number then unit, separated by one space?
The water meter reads 759.5 gal
